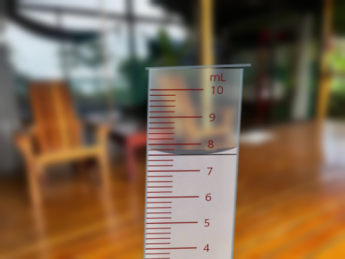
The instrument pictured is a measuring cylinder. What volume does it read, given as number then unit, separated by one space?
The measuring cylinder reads 7.6 mL
